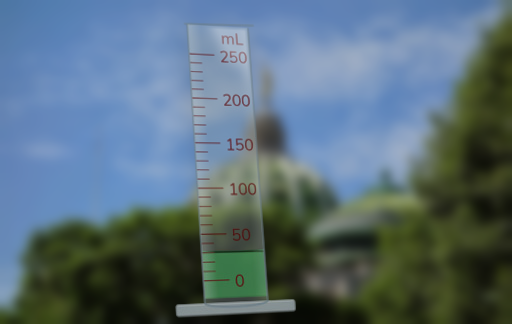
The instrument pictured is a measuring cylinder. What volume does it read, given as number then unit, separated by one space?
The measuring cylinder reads 30 mL
